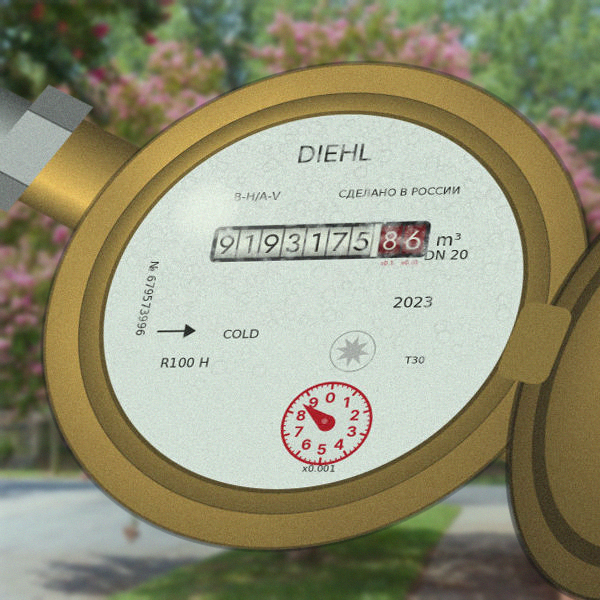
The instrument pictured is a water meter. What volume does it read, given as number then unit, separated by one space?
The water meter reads 9193175.868 m³
